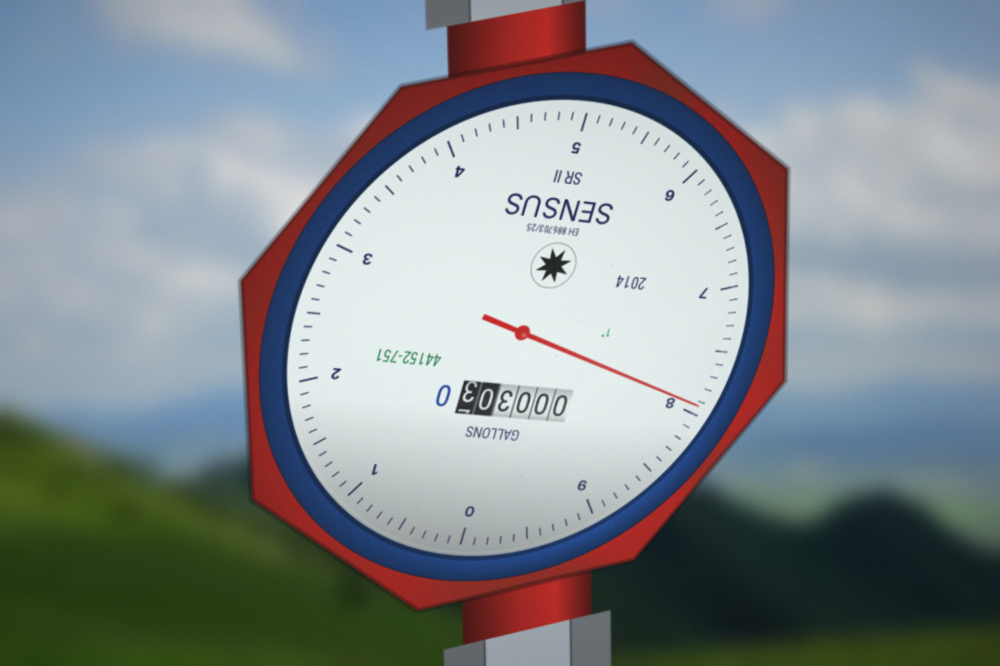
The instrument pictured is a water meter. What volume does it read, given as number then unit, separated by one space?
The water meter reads 3027.9 gal
